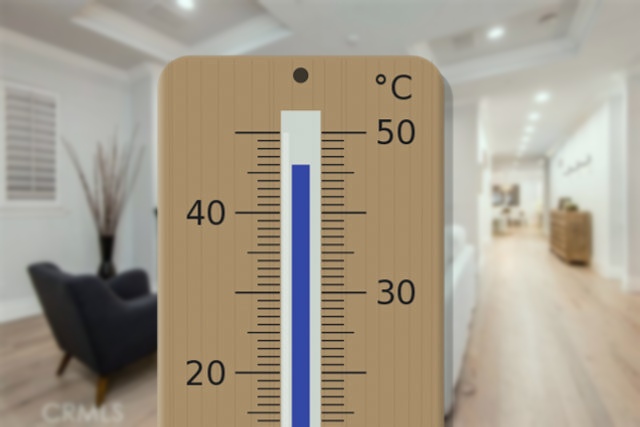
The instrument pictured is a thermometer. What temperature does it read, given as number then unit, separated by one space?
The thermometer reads 46 °C
